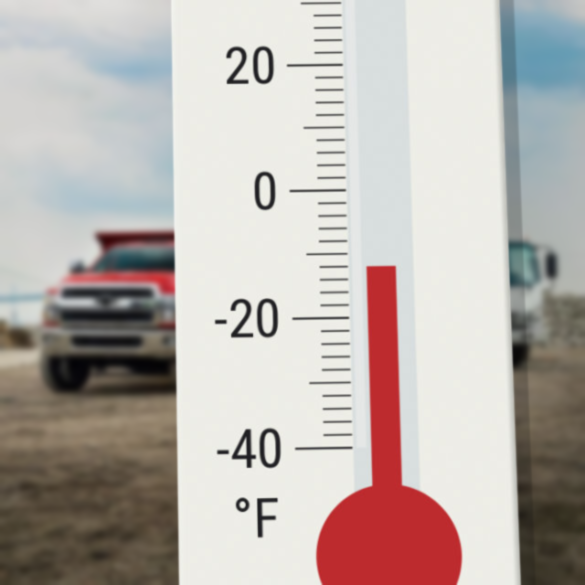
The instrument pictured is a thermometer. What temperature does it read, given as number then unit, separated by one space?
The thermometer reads -12 °F
